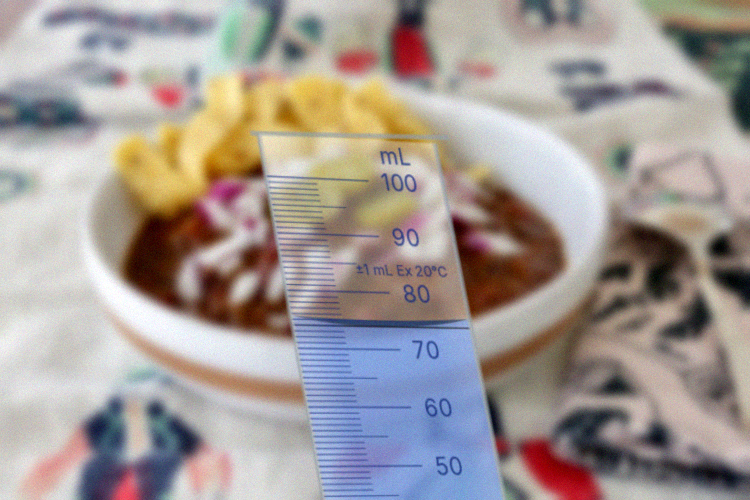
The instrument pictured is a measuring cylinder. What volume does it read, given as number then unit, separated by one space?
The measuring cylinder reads 74 mL
